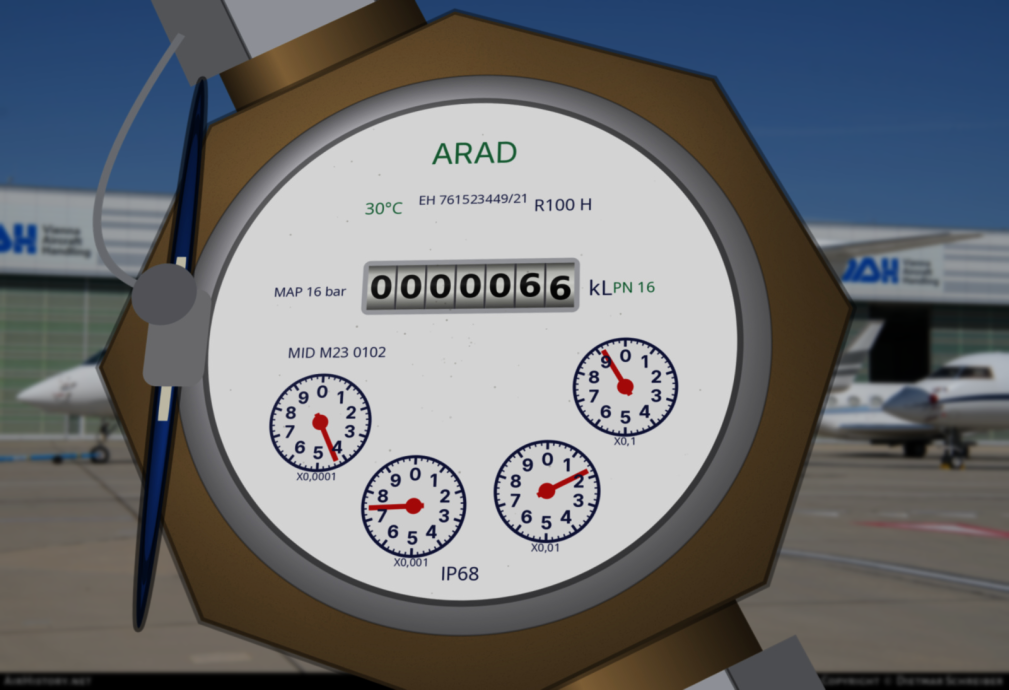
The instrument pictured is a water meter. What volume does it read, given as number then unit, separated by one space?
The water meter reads 65.9174 kL
